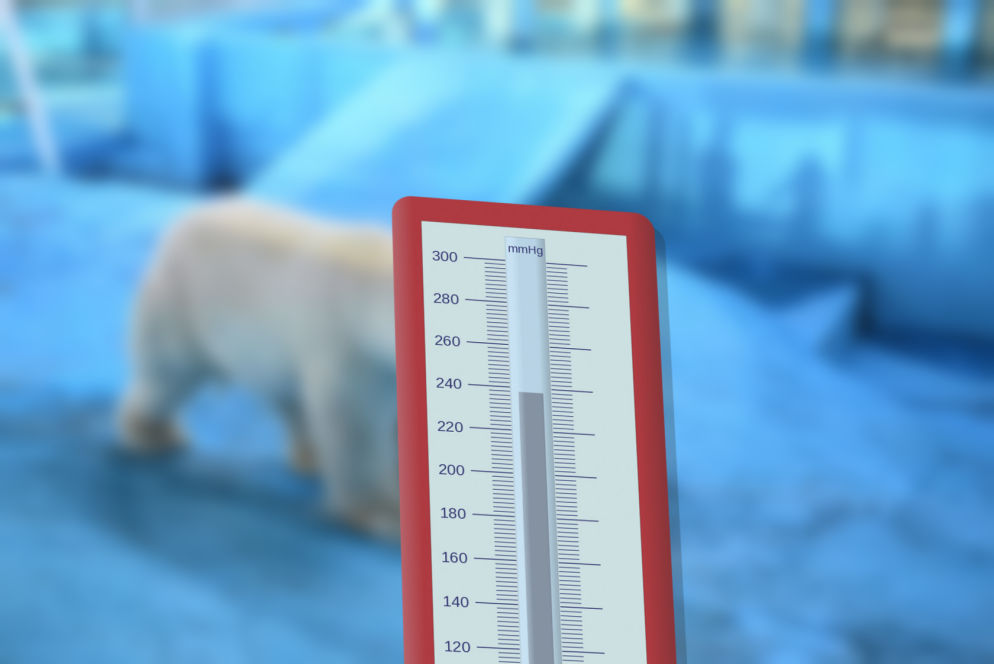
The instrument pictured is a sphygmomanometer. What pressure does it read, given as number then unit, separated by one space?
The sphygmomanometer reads 238 mmHg
